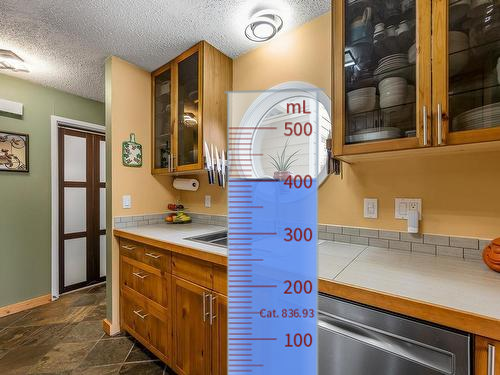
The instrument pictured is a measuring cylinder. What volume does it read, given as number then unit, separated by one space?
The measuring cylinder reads 400 mL
